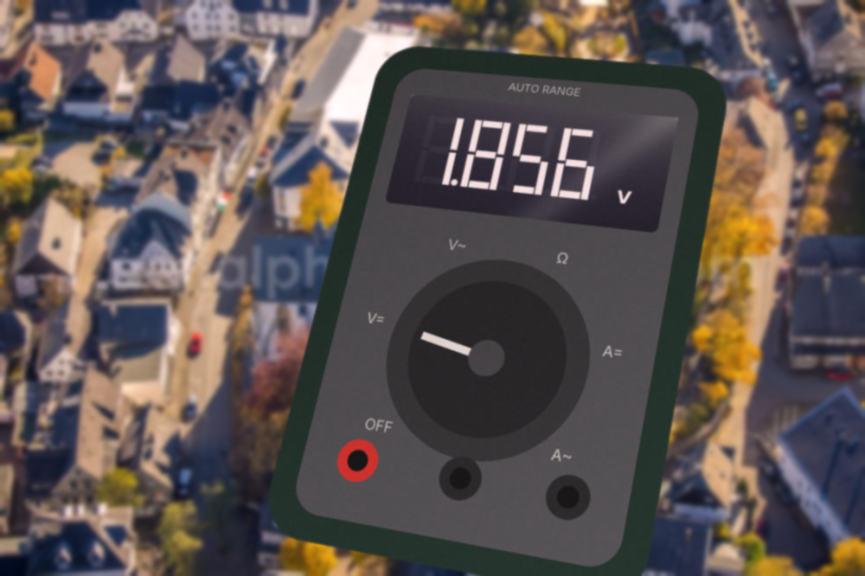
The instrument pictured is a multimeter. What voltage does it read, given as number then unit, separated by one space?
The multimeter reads 1.856 V
